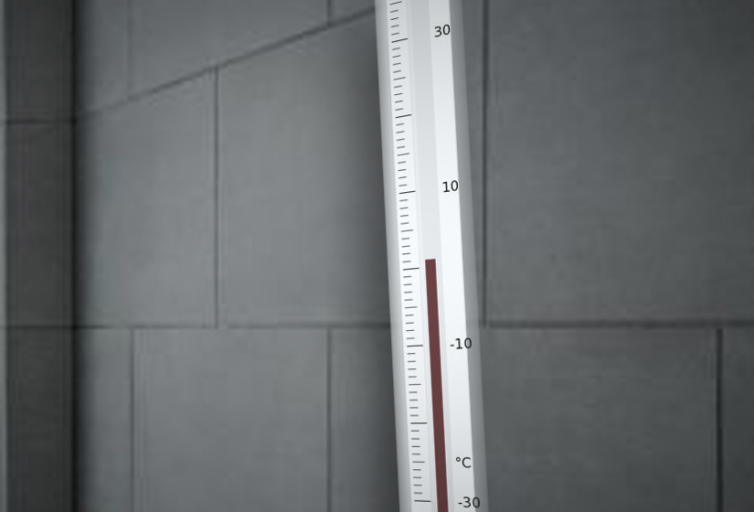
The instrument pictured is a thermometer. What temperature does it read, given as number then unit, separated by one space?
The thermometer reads 1 °C
